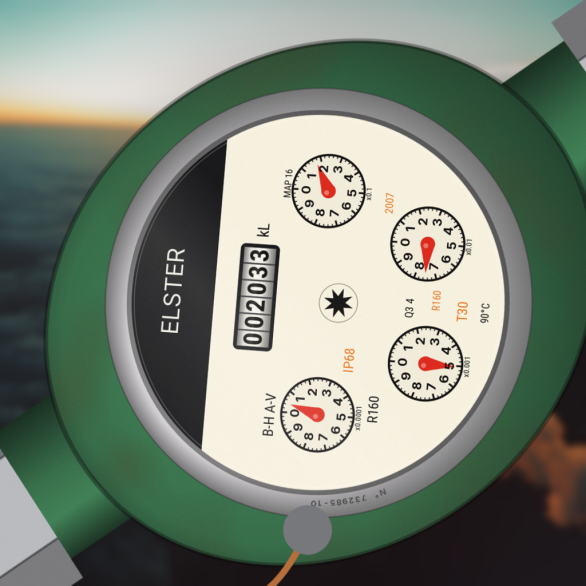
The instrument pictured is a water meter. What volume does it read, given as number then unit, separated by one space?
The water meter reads 2033.1750 kL
